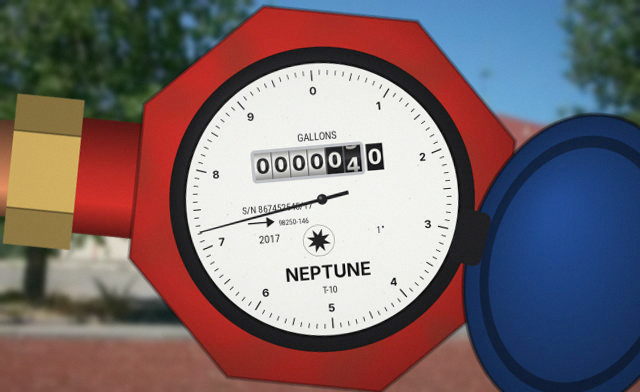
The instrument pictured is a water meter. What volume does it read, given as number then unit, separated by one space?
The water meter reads 37.2 gal
